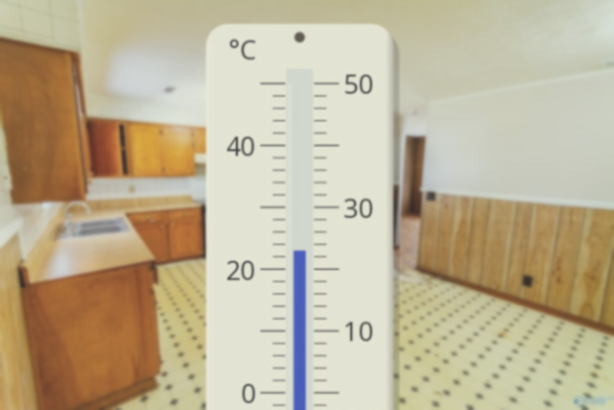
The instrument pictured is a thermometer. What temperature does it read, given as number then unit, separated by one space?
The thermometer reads 23 °C
